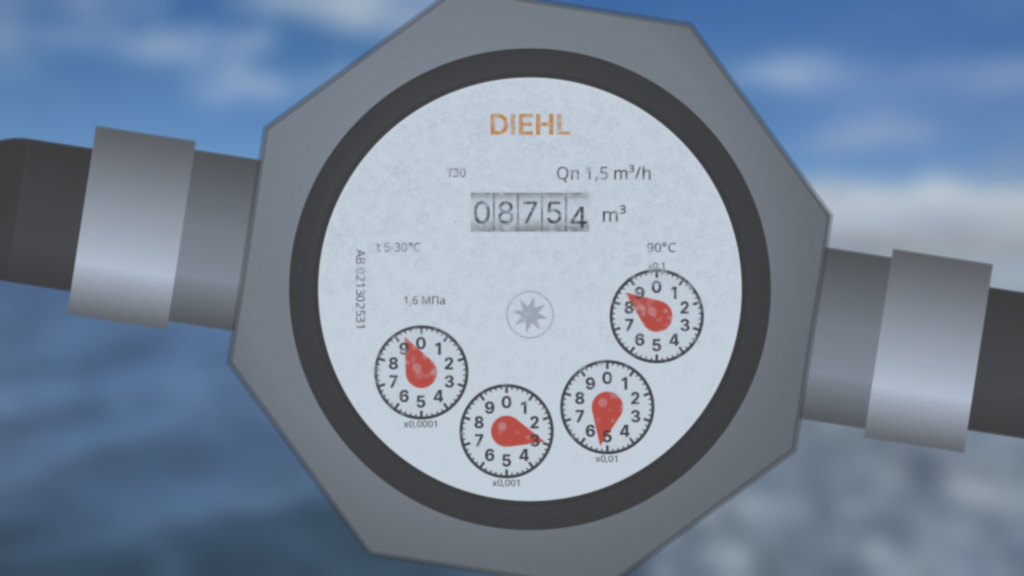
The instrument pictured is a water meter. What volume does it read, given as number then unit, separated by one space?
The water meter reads 8753.8529 m³
